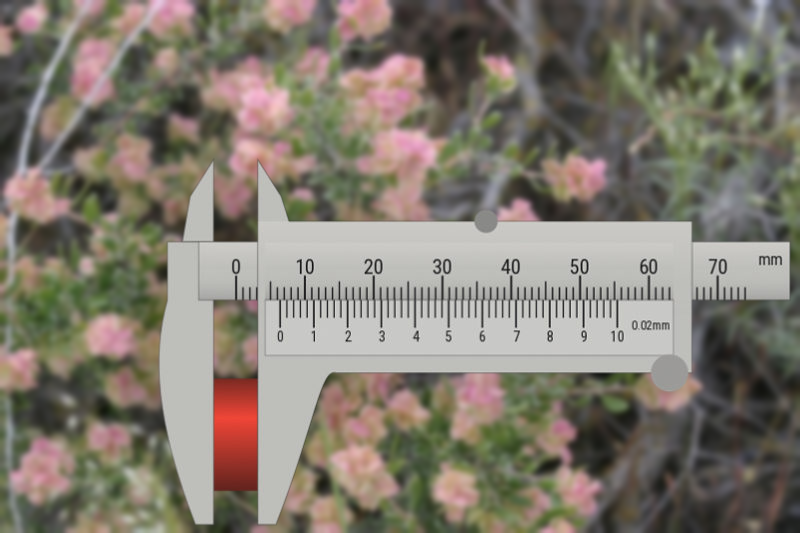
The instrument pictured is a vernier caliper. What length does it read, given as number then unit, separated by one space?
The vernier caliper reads 6.4 mm
